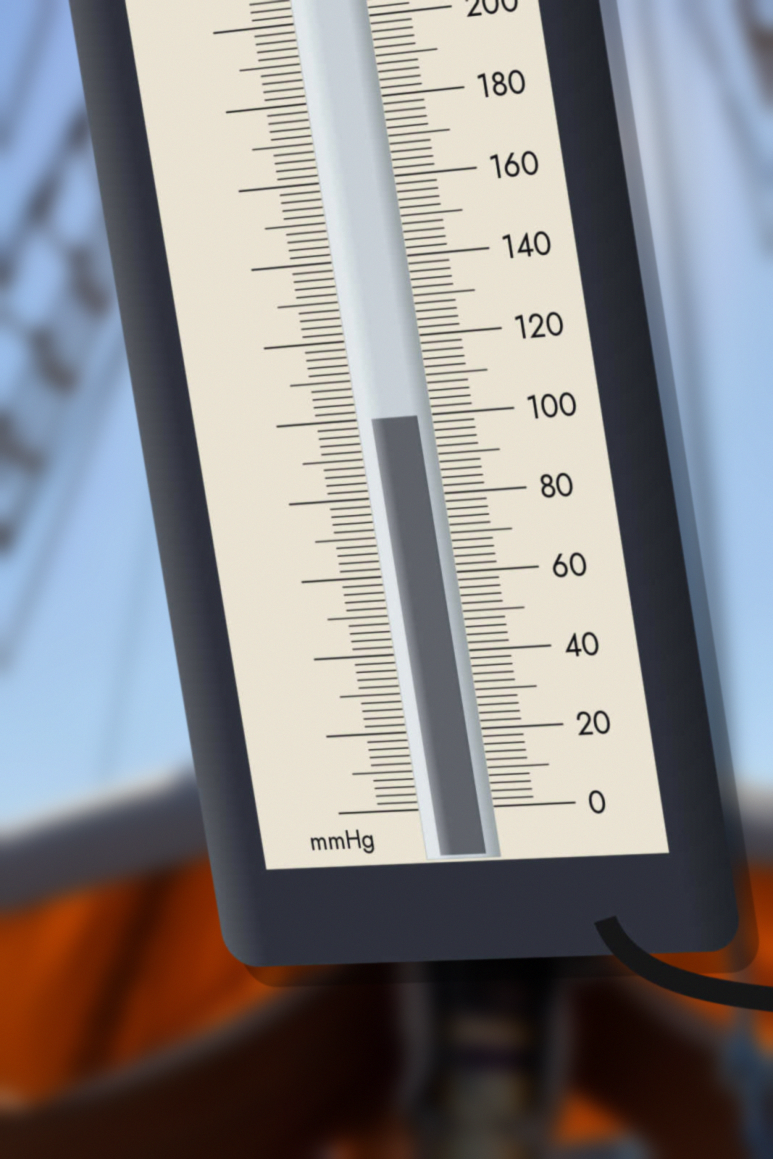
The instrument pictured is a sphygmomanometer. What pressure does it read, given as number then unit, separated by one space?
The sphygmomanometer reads 100 mmHg
